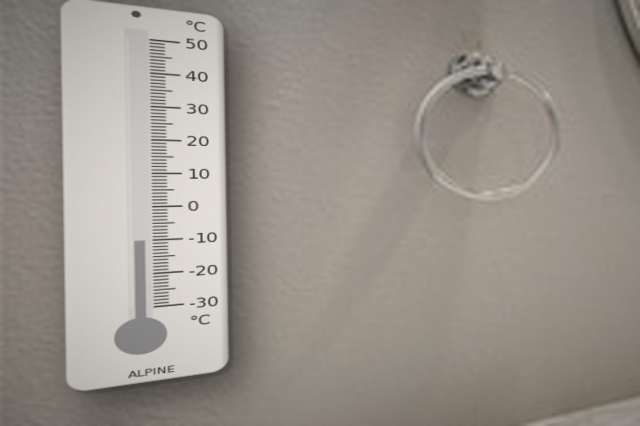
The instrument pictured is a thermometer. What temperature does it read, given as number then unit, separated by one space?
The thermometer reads -10 °C
